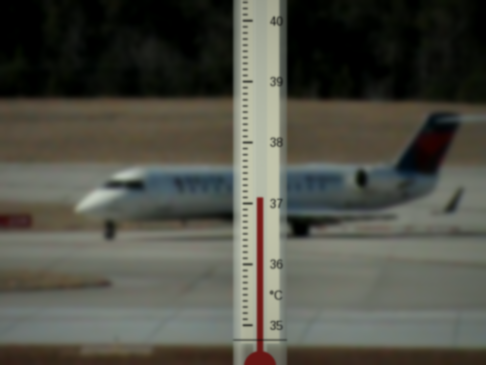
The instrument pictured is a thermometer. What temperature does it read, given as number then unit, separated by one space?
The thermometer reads 37.1 °C
